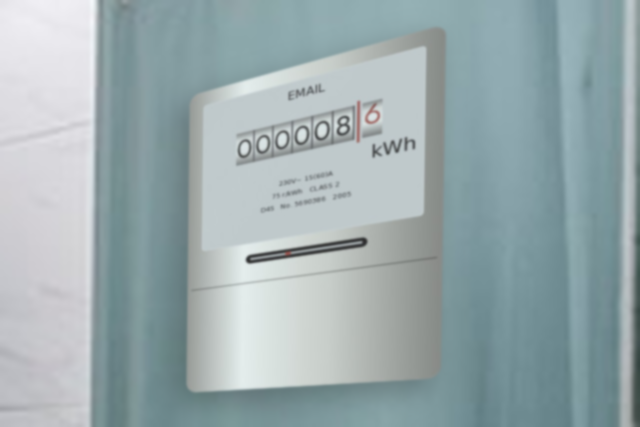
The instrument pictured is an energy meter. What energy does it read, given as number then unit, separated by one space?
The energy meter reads 8.6 kWh
